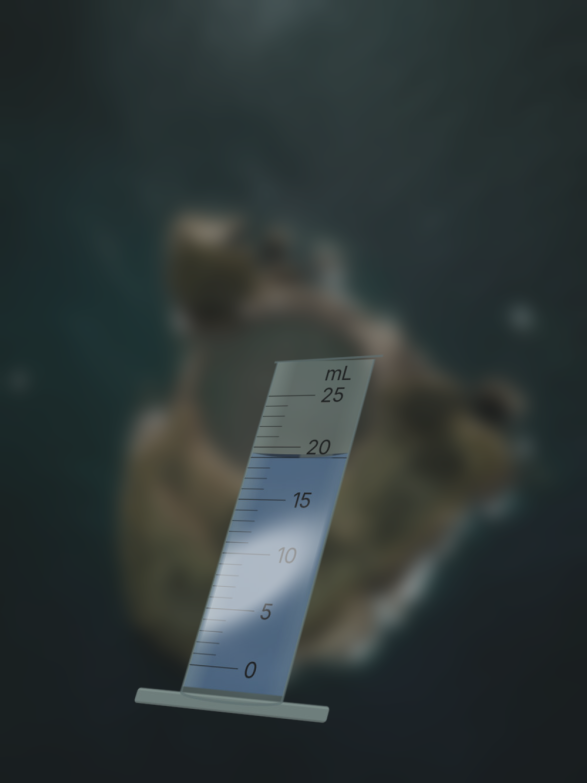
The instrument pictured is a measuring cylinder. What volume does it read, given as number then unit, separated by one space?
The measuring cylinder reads 19 mL
